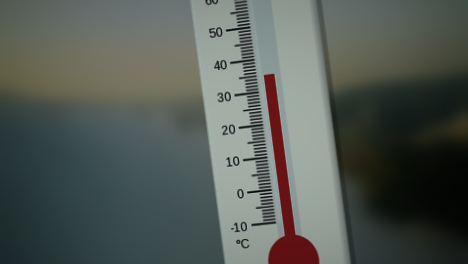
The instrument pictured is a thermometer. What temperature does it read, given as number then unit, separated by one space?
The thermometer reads 35 °C
